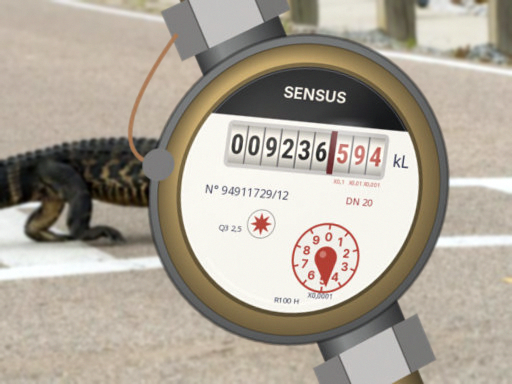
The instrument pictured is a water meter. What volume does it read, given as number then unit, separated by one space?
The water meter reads 9236.5944 kL
